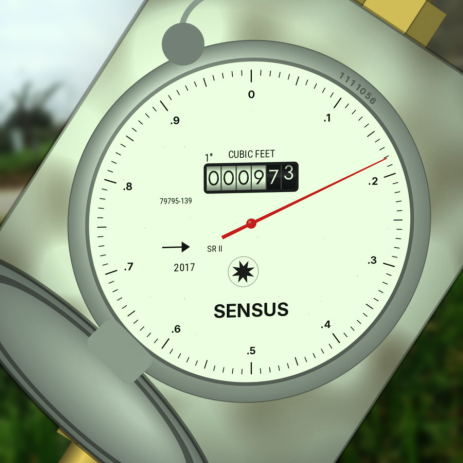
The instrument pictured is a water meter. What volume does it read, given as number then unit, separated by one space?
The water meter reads 973.18 ft³
